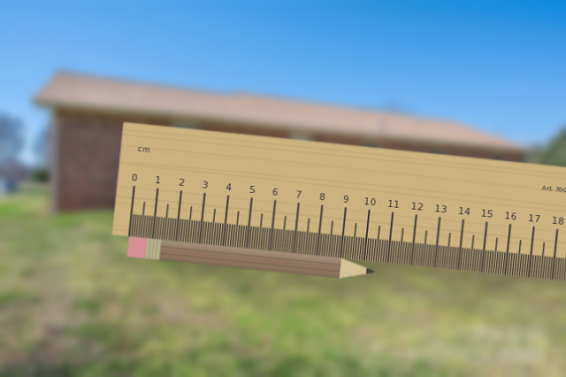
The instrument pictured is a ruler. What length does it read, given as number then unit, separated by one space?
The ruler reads 10.5 cm
